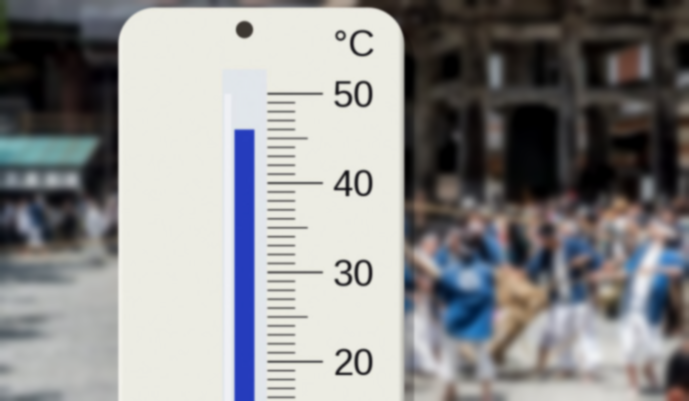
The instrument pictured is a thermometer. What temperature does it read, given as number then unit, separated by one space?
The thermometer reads 46 °C
